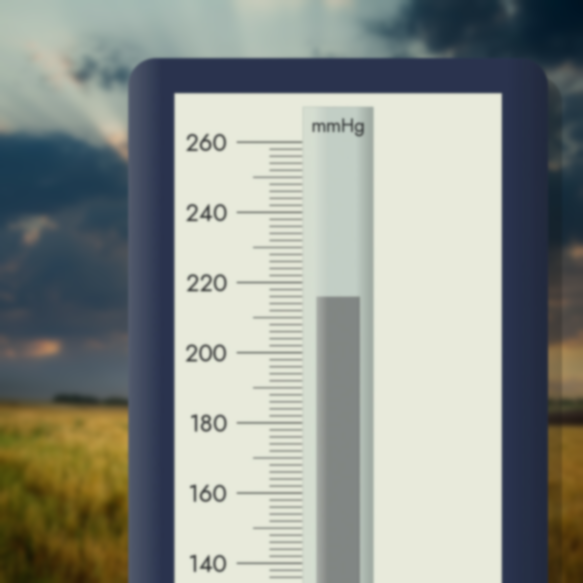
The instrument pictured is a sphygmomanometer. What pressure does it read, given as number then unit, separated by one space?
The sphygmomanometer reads 216 mmHg
